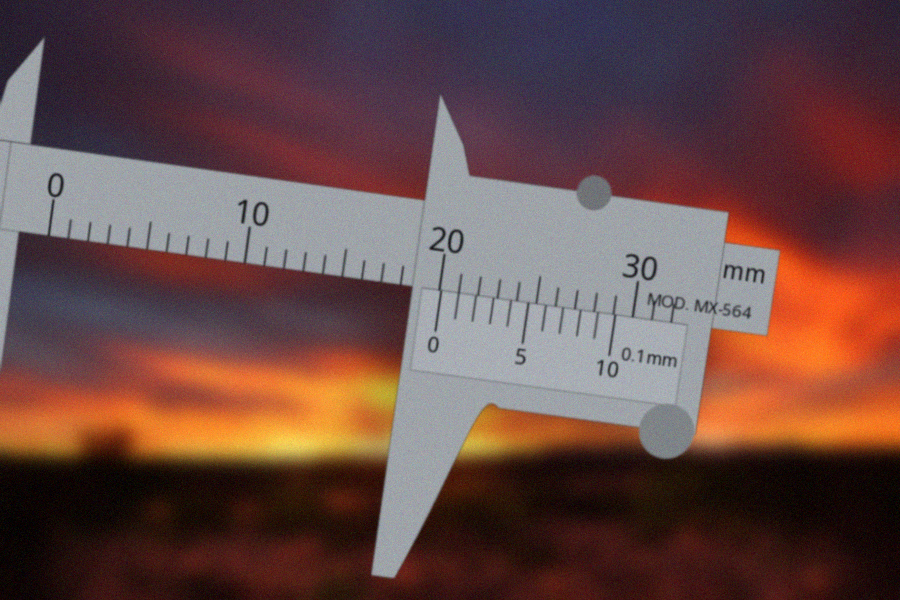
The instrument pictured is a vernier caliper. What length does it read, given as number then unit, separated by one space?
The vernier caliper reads 20.1 mm
